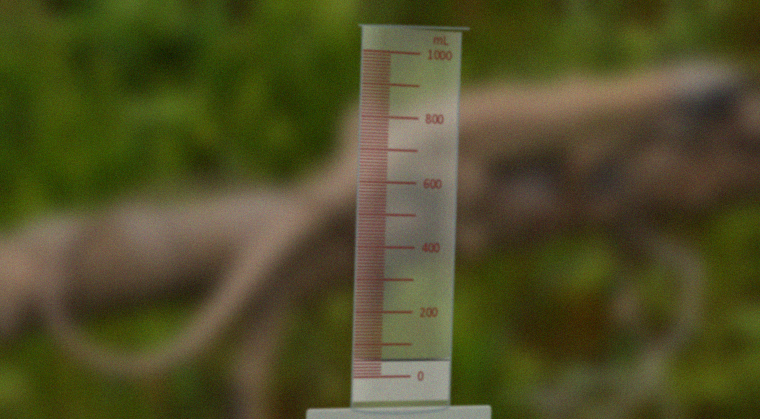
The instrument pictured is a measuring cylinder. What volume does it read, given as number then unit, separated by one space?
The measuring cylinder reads 50 mL
